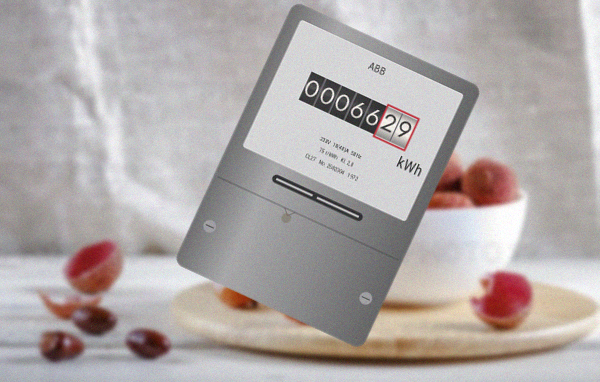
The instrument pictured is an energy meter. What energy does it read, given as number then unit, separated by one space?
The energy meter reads 66.29 kWh
